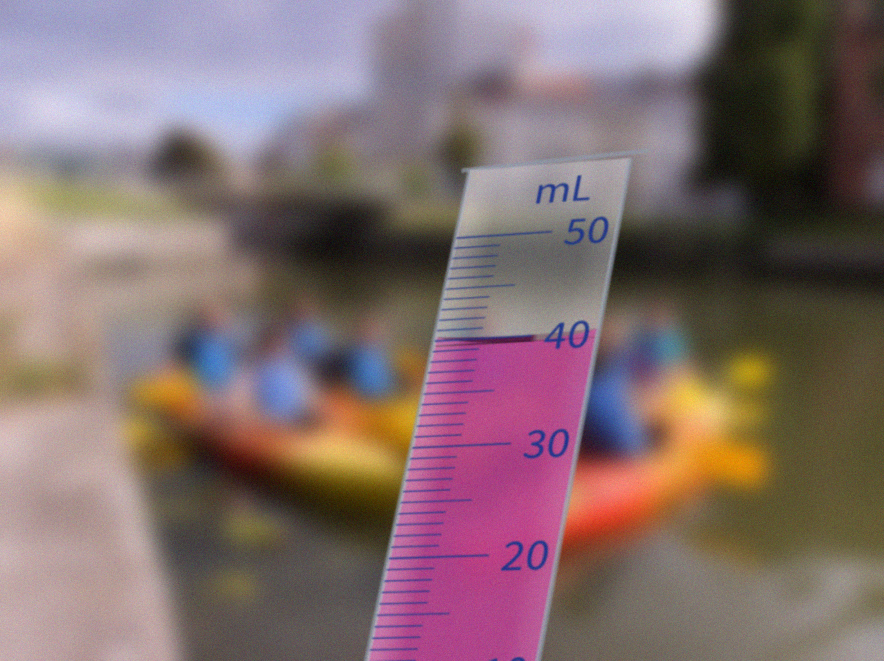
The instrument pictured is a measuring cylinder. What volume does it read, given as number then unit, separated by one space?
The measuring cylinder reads 39.5 mL
